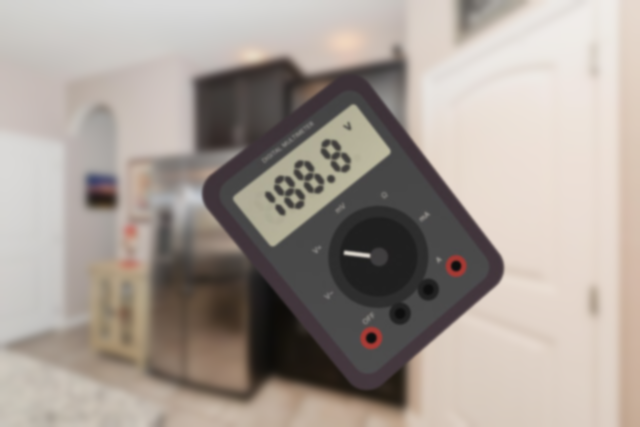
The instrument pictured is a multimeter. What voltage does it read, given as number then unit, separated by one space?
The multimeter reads 188.8 V
